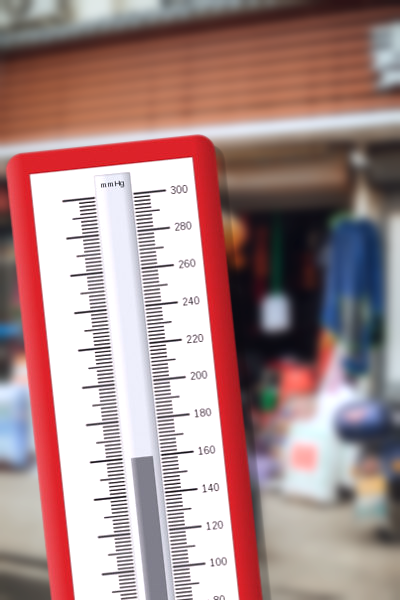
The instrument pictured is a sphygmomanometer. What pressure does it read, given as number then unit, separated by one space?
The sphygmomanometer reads 160 mmHg
